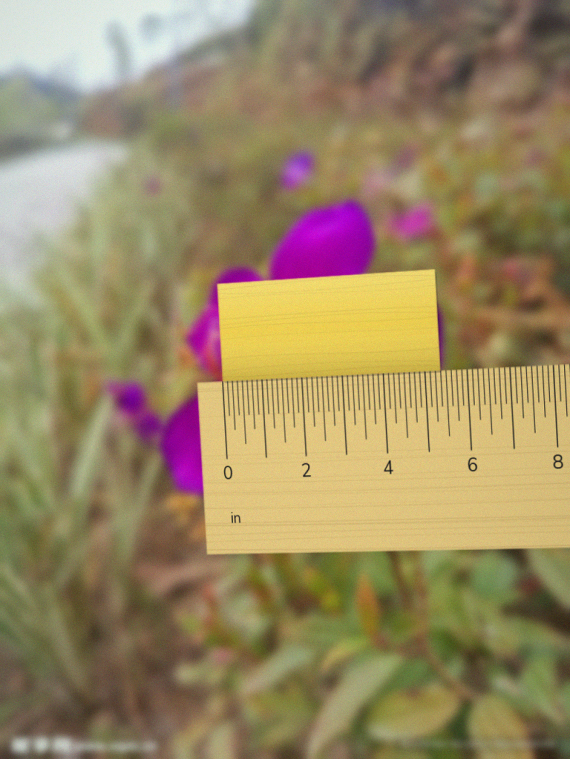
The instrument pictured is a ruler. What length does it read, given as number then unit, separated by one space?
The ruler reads 5.375 in
